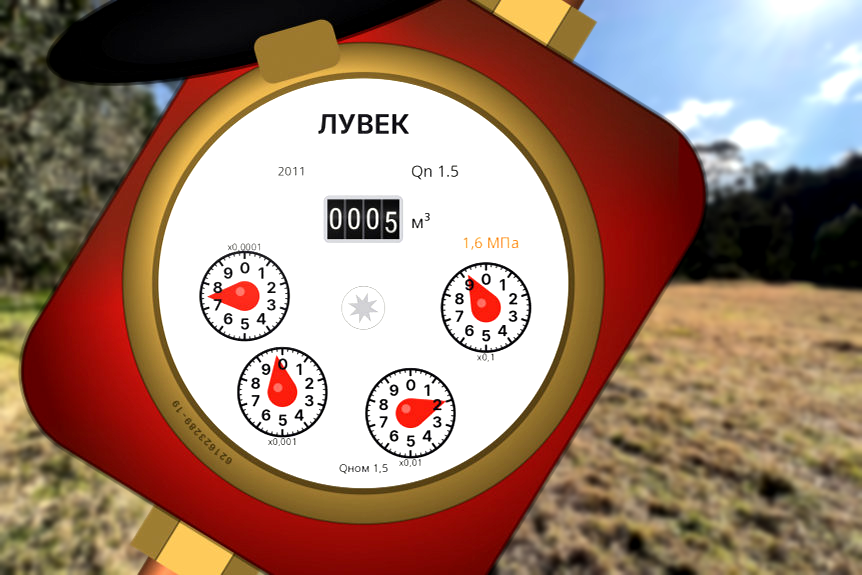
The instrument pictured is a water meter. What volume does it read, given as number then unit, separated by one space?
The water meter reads 4.9197 m³
